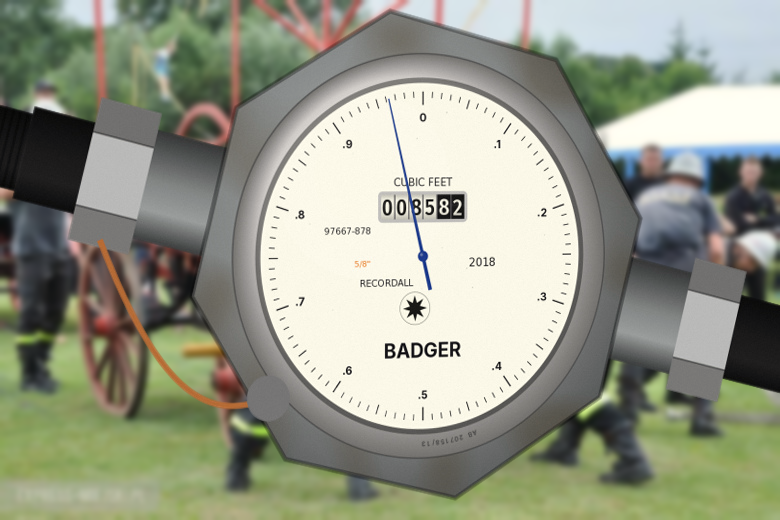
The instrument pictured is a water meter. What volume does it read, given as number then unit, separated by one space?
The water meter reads 8581.96 ft³
